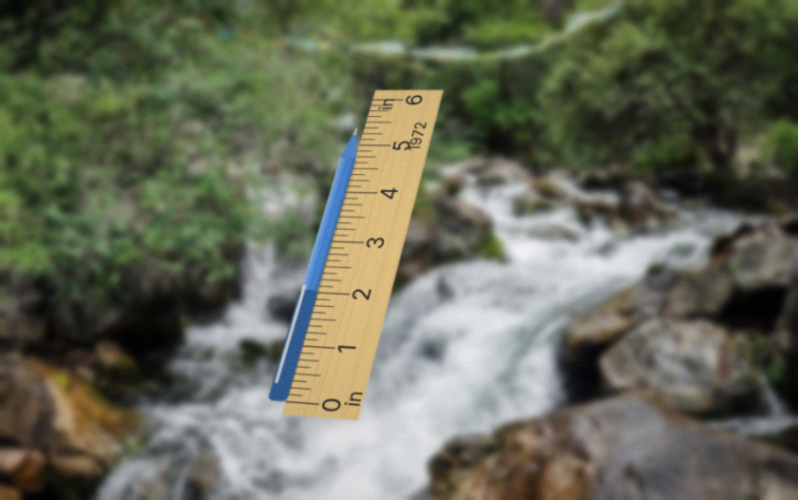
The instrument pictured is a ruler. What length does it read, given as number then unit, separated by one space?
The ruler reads 5.375 in
